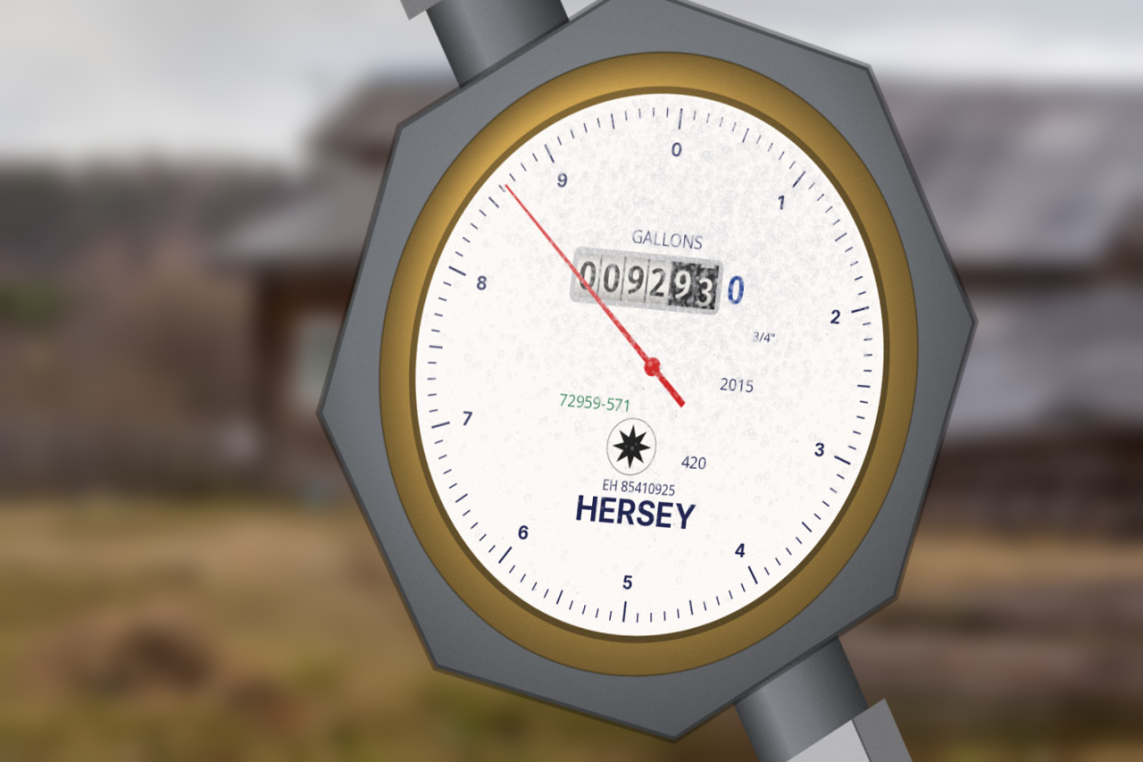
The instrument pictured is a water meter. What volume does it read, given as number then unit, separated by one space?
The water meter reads 92928.6 gal
